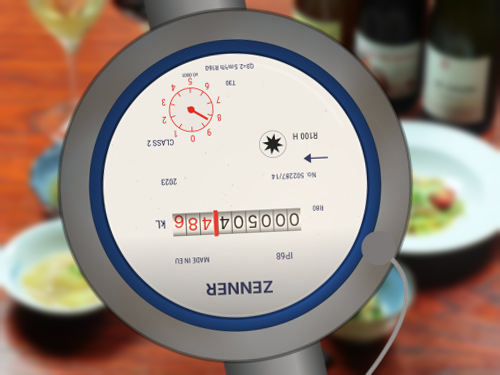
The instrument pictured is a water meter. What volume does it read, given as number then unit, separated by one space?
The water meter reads 504.4858 kL
